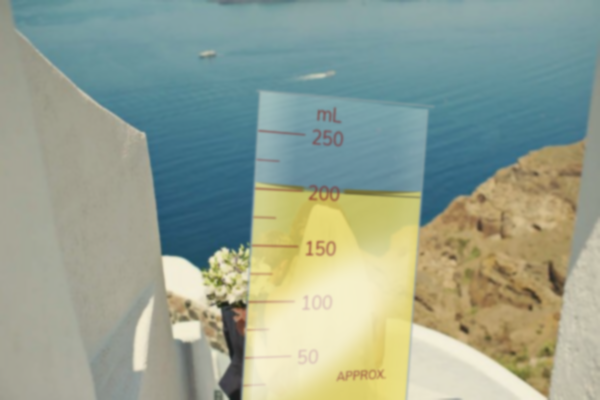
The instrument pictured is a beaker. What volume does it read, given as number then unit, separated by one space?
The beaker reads 200 mL
